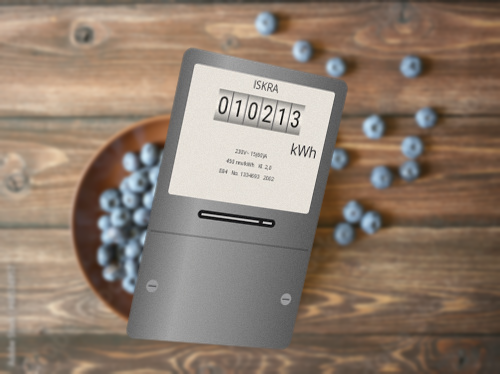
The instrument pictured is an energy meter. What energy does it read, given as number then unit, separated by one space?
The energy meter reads 10213 kWh
